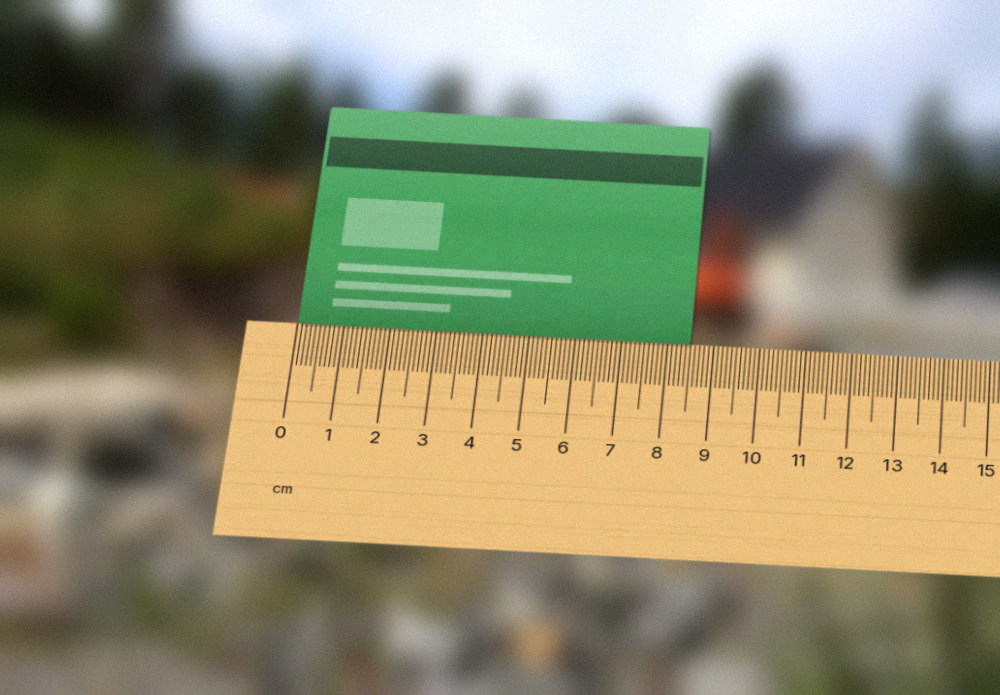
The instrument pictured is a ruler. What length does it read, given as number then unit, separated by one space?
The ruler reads 8.5 cm
